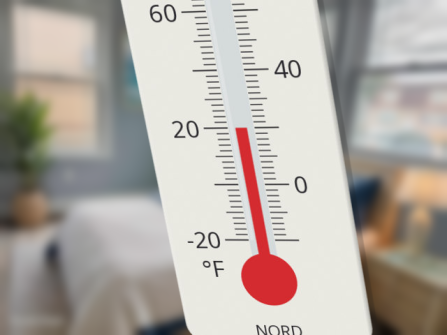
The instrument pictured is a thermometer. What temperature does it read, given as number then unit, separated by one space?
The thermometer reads 20 °F
